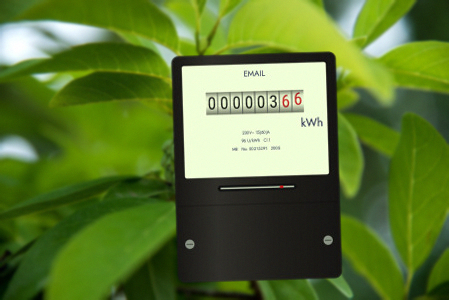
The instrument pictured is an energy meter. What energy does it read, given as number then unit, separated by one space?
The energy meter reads 3.66 kWh
